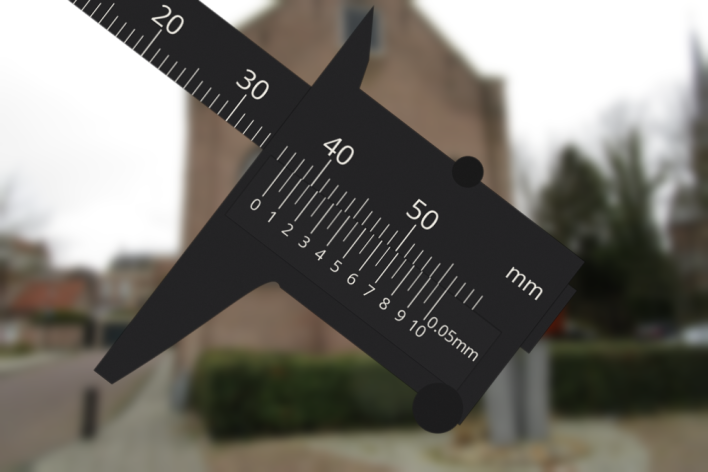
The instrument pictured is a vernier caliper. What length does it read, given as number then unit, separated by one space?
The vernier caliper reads 37.0 mm
